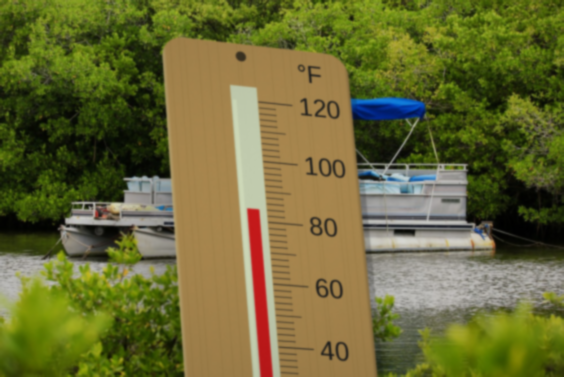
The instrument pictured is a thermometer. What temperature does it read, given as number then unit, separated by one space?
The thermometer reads 84 °F
